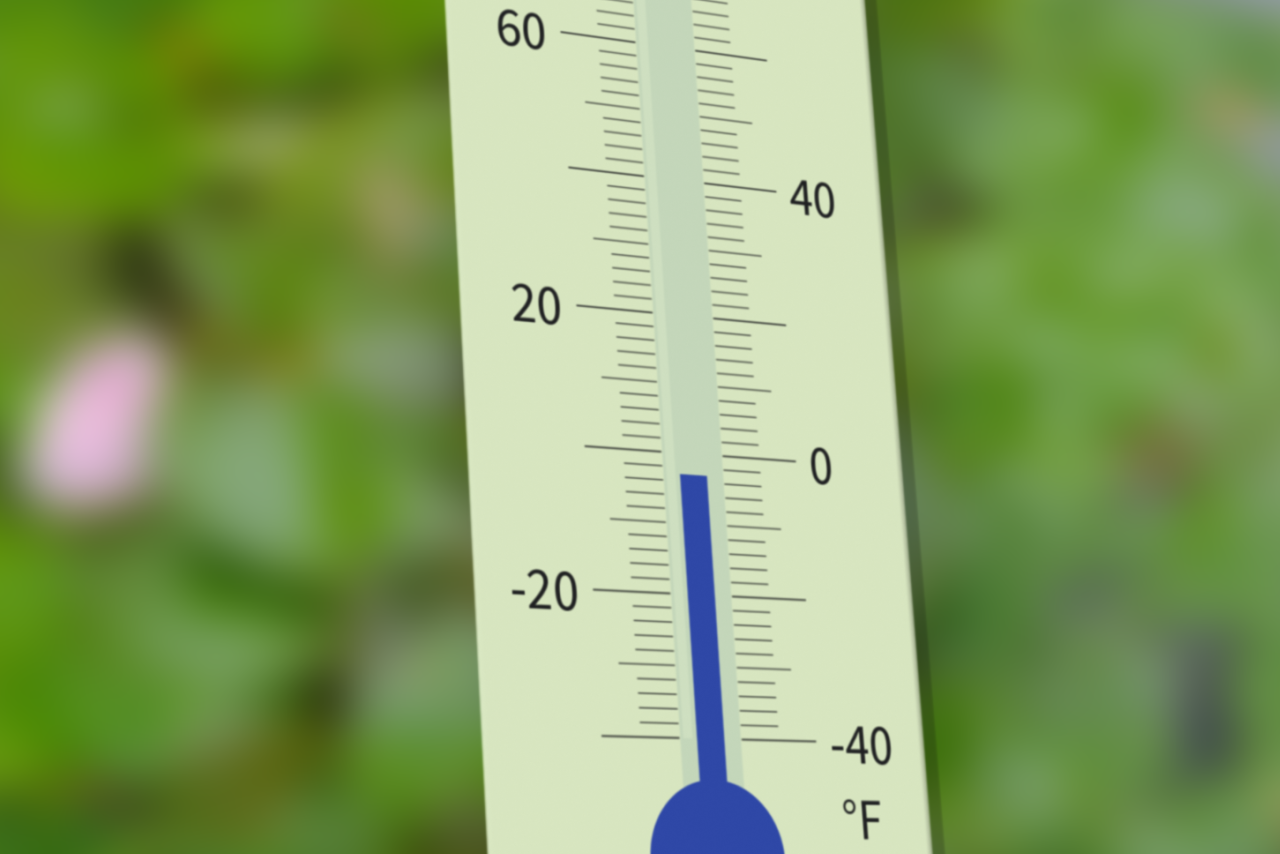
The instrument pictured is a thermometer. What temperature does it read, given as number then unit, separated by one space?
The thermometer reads -3 °F
